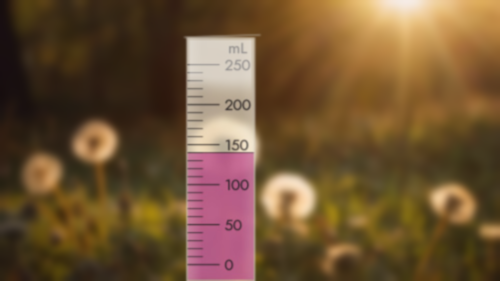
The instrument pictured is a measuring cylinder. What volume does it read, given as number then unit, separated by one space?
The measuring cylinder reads 140 mL
